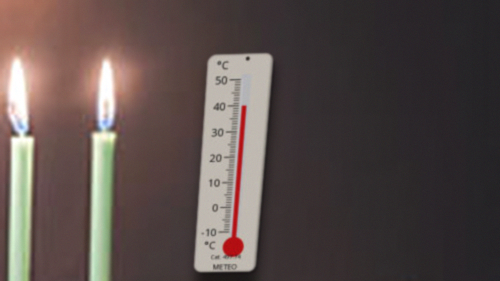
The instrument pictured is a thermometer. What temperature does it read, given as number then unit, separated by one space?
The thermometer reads 40 °C
